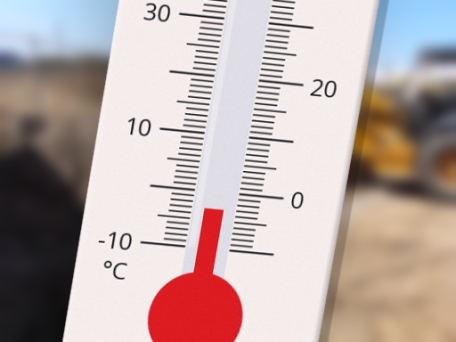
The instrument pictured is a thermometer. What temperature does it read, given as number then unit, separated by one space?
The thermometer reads -3 °C
